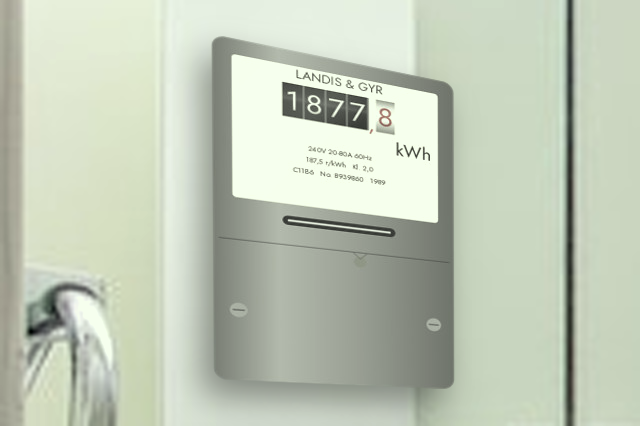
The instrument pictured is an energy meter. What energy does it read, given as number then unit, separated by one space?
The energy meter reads 1877.8 kWh
